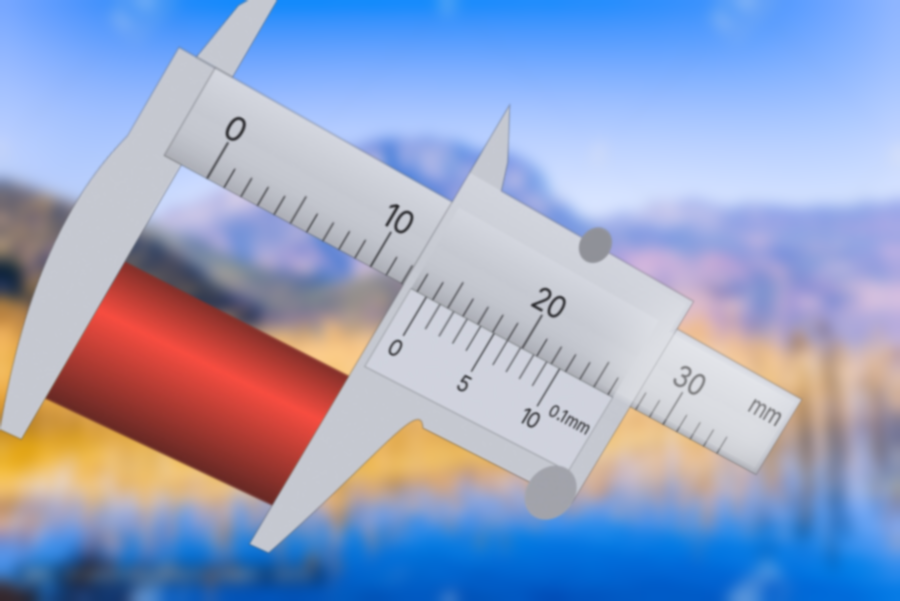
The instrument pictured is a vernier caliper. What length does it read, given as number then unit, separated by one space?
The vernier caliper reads 13.6 mm
